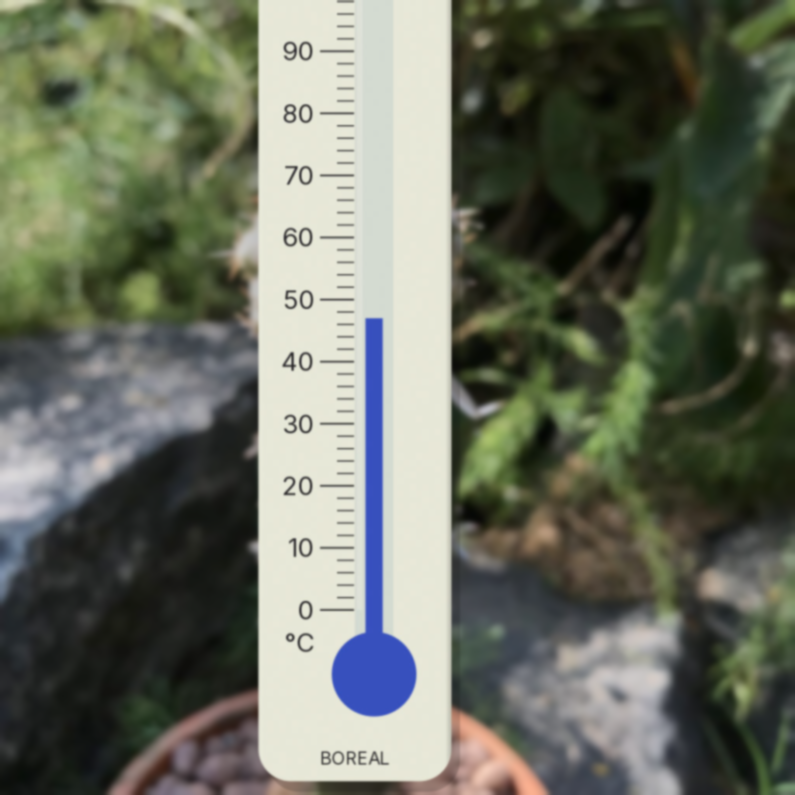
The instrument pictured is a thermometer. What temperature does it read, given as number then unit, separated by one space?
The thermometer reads 47 °C
